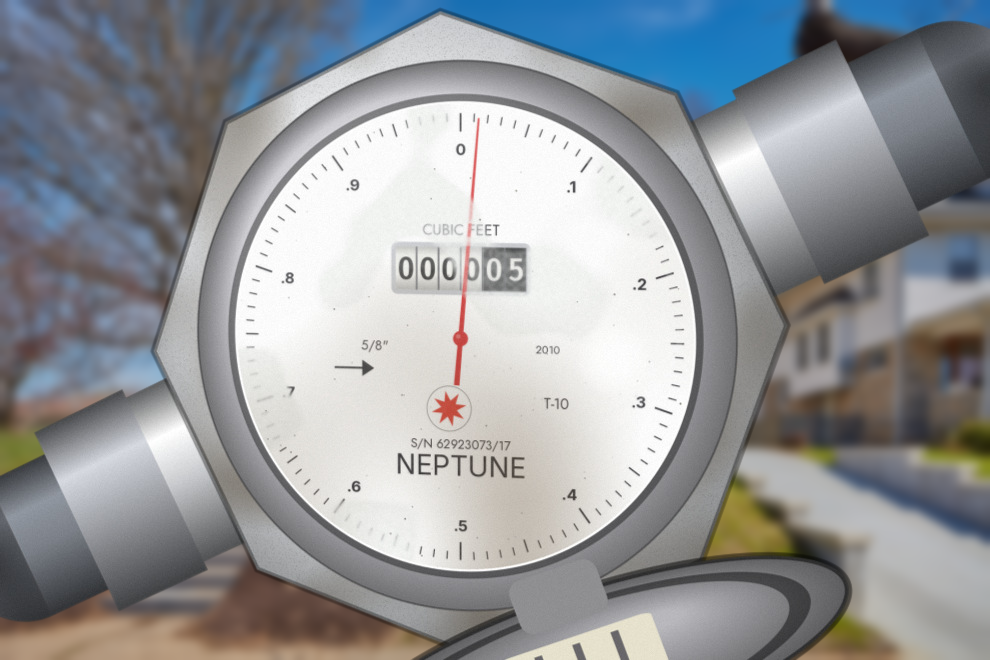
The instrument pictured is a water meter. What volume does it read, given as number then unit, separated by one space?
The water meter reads 5.01 ft³
